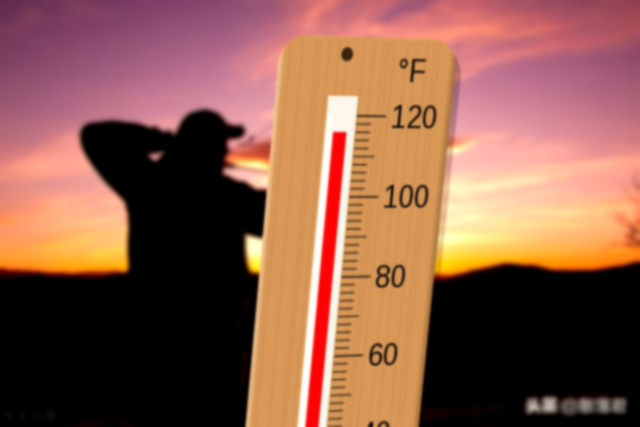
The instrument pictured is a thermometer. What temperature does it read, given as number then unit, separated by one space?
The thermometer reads 116 °F
